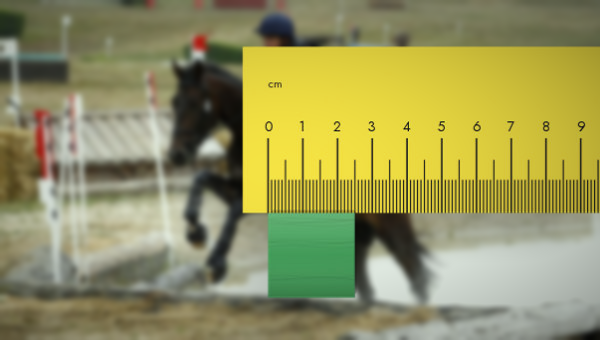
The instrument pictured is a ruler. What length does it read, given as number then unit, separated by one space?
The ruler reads 2.5 cm
